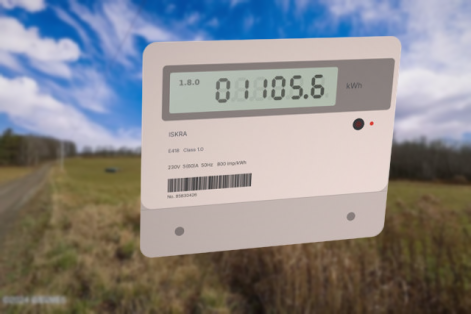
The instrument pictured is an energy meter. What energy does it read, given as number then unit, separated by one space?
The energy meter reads 1105.6 kWh
